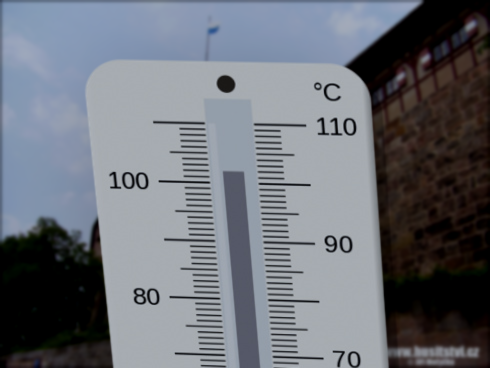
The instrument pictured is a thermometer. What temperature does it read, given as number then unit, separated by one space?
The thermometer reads 102 °C
